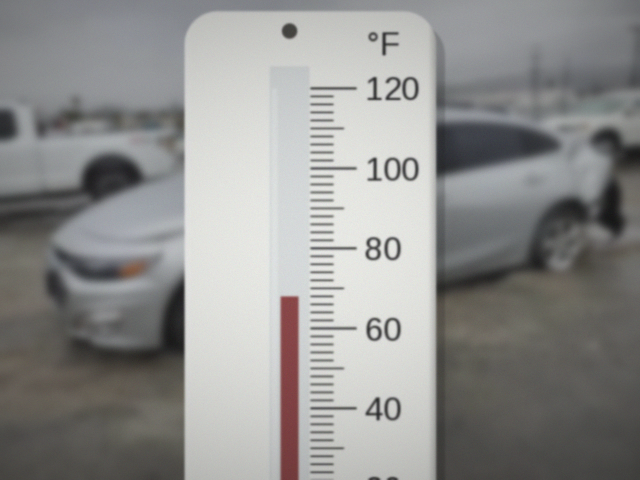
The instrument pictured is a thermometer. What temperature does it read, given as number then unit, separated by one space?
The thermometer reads 68 °F
